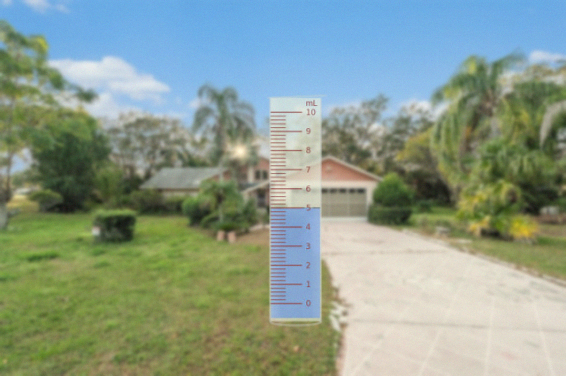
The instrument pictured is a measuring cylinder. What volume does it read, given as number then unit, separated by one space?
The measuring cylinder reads 5 mL
